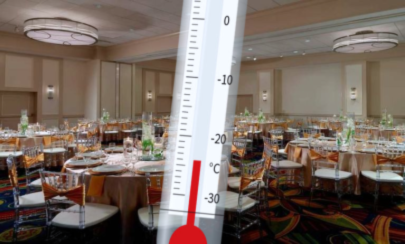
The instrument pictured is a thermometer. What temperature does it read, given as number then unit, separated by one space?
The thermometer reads -24 °C
